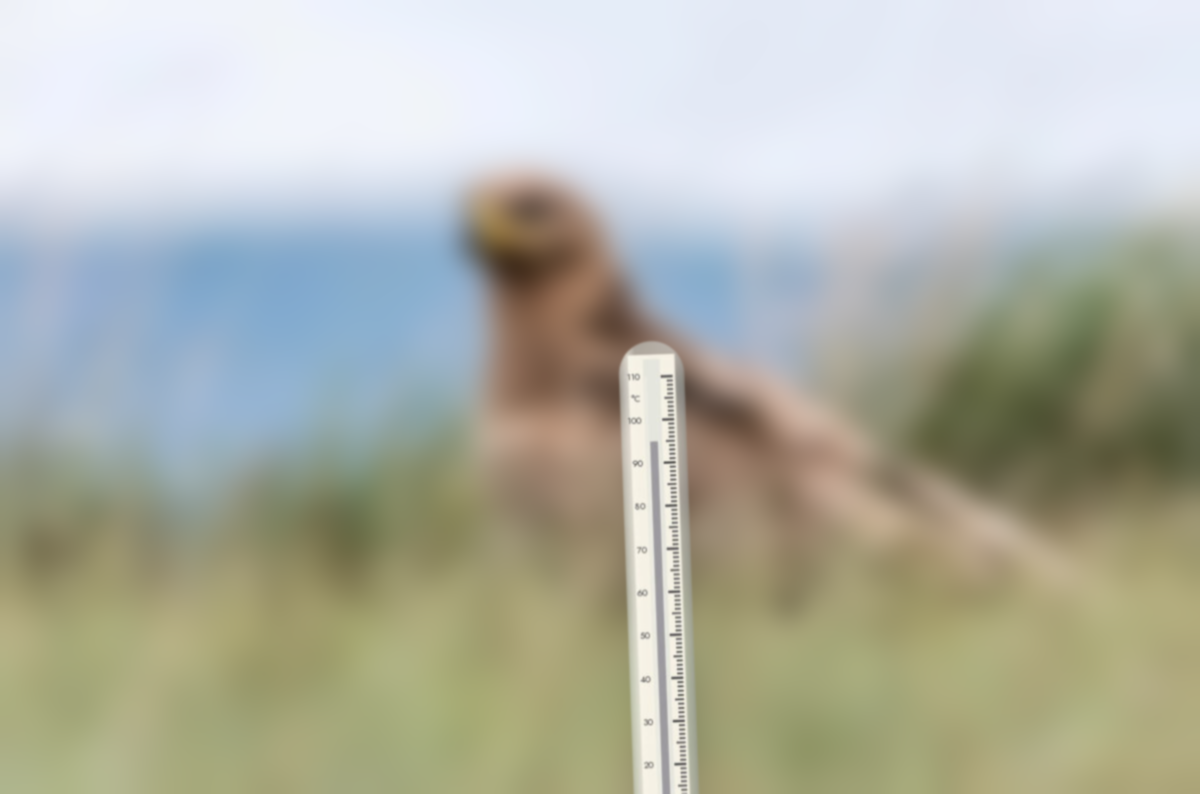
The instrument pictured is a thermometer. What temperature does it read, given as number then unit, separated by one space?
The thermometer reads 95 °C
